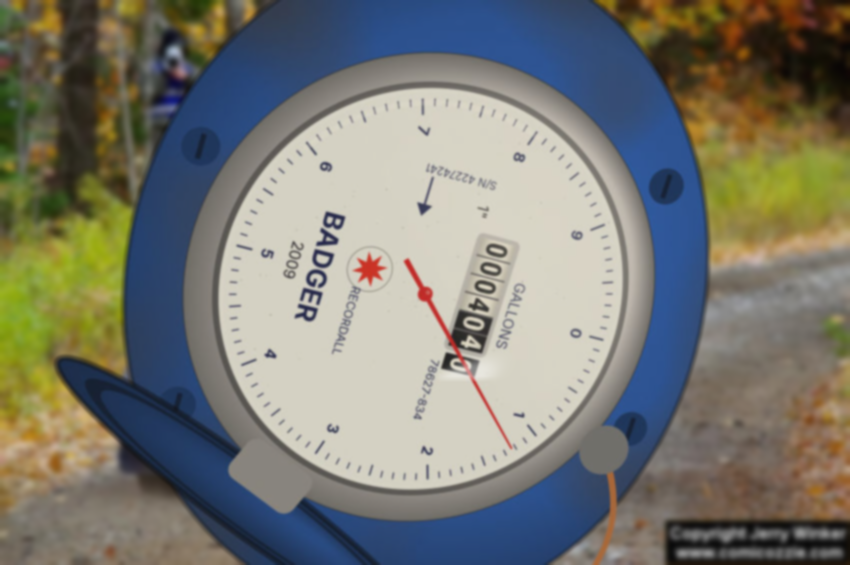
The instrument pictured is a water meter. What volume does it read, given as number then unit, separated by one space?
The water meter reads 4041.2 gal
